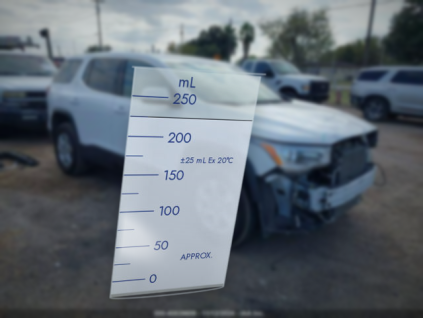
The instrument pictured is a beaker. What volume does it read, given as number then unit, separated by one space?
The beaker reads 225 mL
